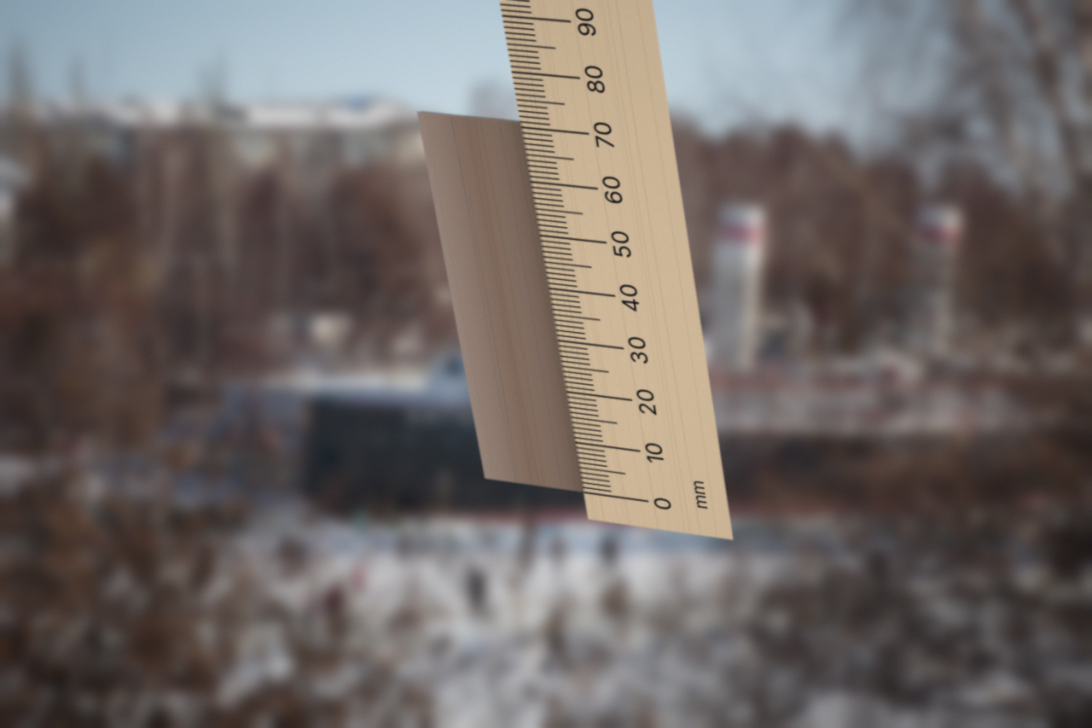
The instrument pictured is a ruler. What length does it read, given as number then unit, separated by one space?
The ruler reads 71 mm
